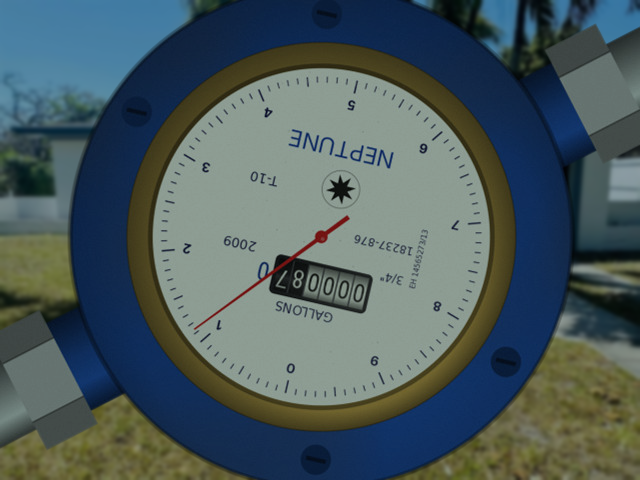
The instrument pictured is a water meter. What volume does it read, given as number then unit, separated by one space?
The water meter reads 871.1 gal
